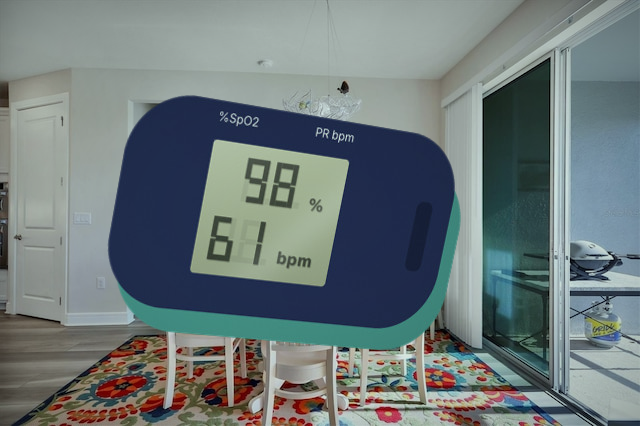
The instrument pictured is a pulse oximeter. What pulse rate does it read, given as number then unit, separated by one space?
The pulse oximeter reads 61 bpm
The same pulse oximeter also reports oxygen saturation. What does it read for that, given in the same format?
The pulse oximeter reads 98 %
